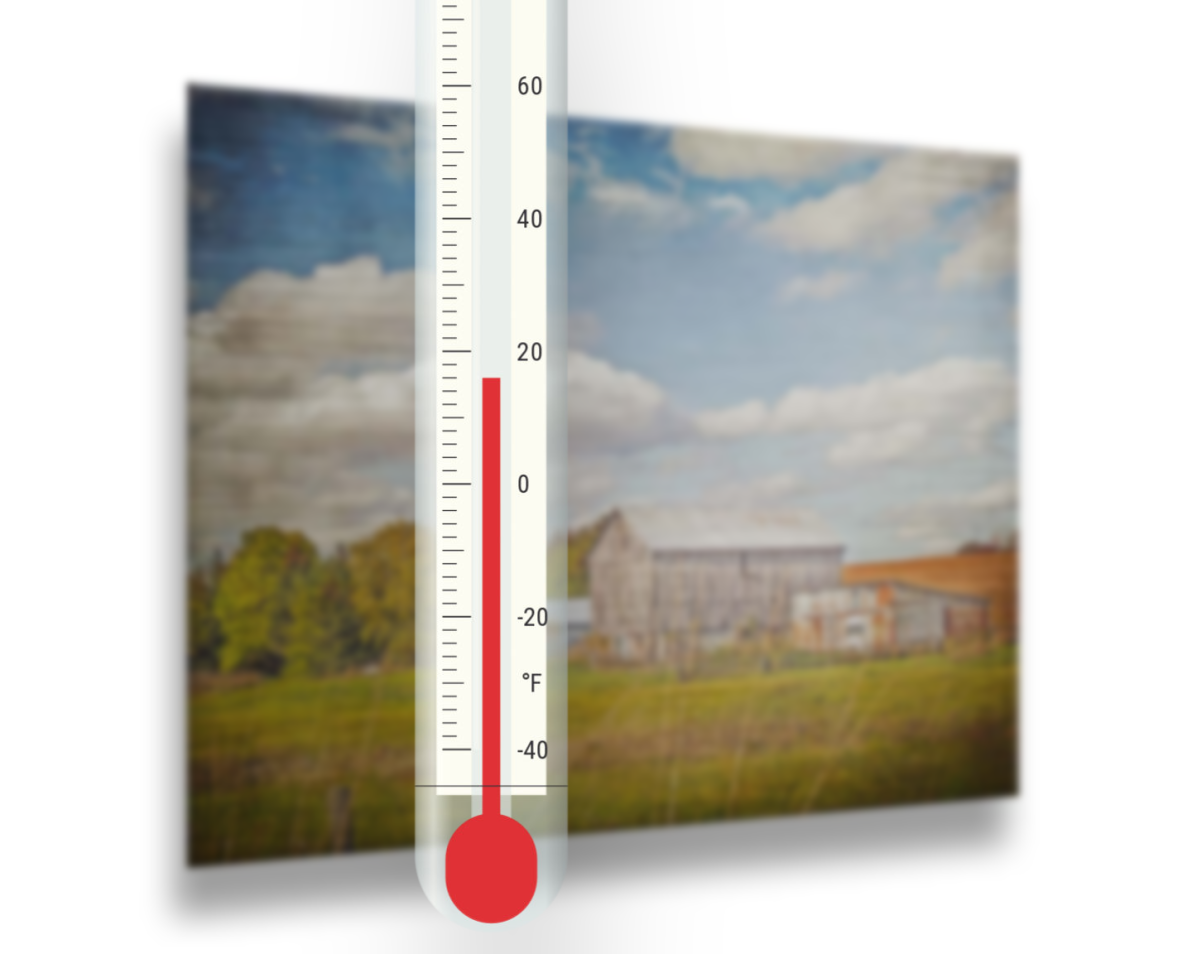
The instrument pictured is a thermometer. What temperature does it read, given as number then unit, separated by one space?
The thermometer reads 16 °F
